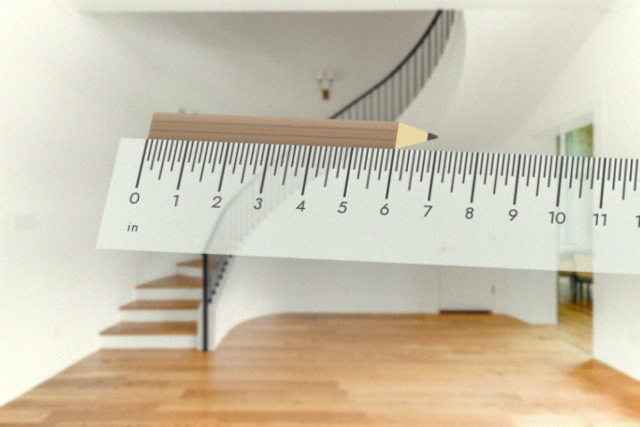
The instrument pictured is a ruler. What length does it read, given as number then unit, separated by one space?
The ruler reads 7 in
